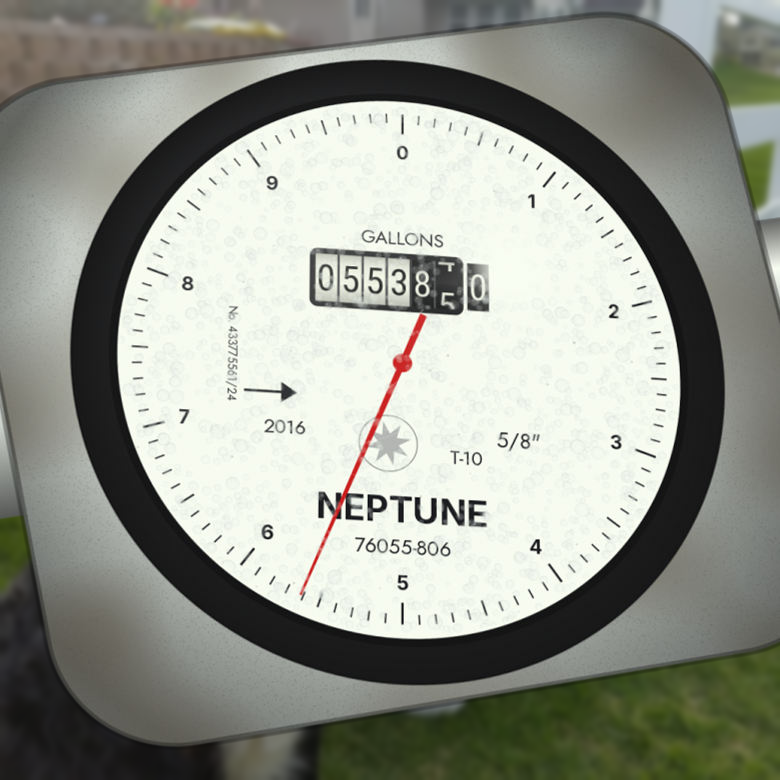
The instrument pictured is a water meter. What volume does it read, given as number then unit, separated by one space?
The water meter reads 553845.6 gal
